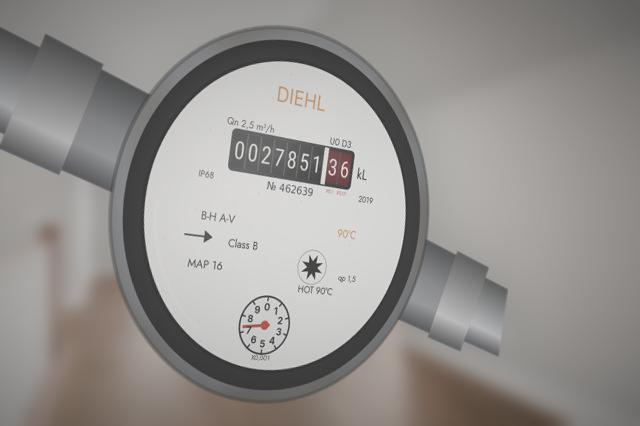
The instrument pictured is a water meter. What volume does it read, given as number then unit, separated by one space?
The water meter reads 27851.367 kL
